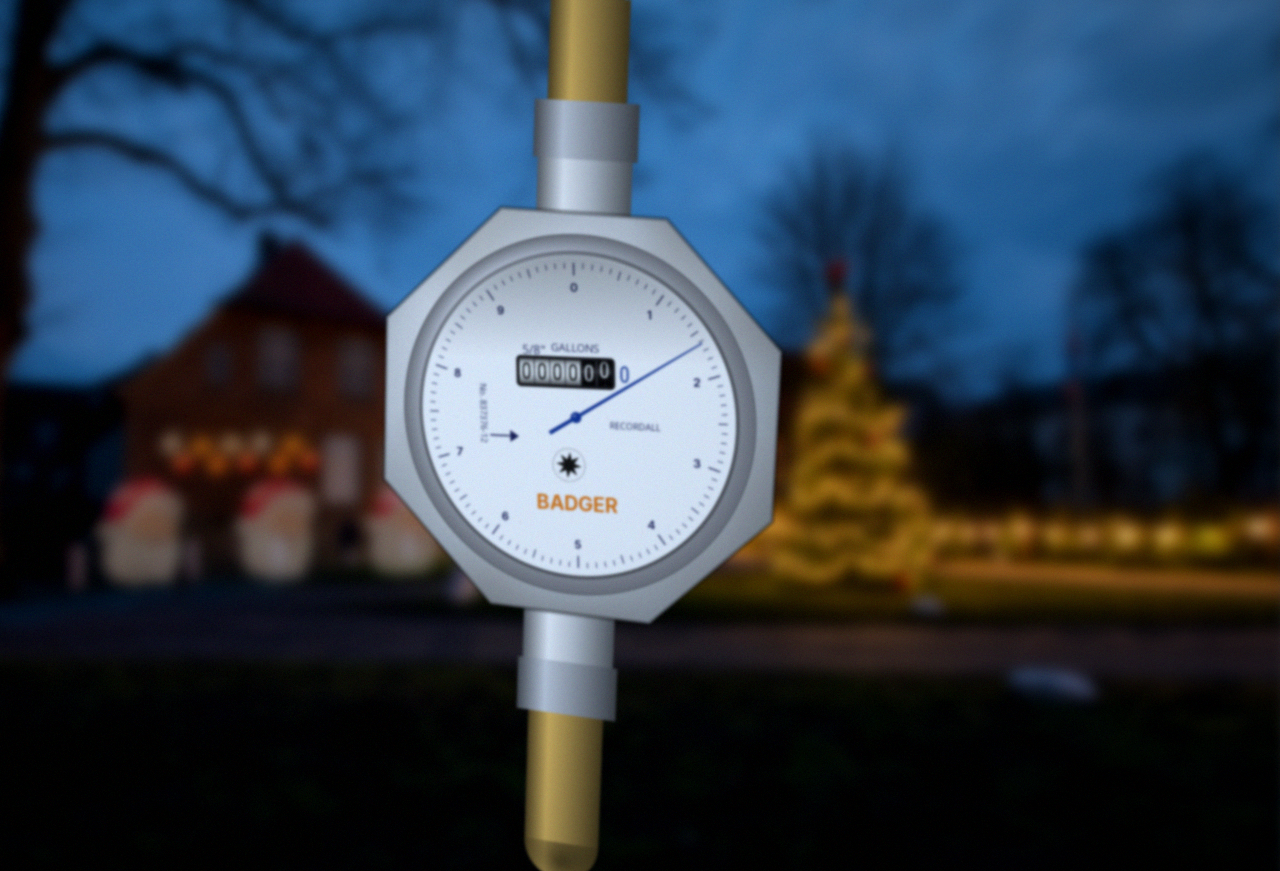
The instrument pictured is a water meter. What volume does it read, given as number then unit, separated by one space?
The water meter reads 1.6 gal
